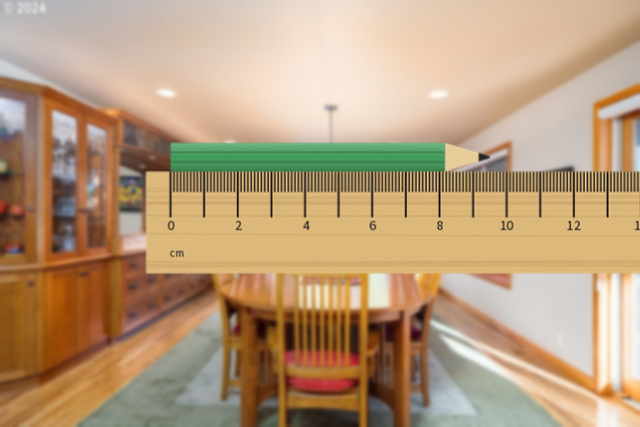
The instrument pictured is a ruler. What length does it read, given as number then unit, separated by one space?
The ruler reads 9.5 cm
